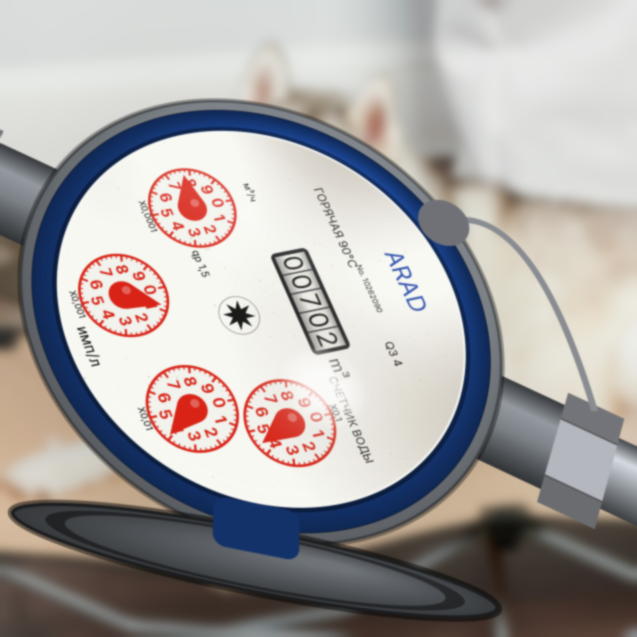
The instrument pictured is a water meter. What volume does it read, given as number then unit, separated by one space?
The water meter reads 702.4407 m³
